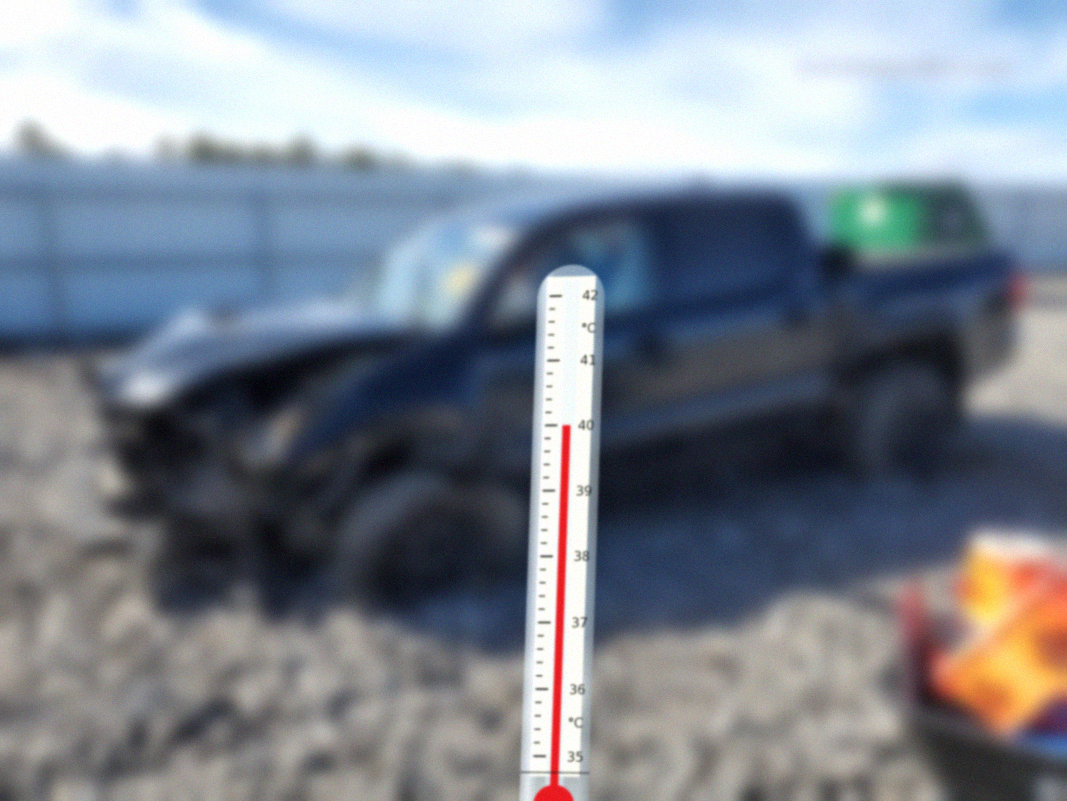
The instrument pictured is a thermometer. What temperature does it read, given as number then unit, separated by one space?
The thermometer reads 40 °C
